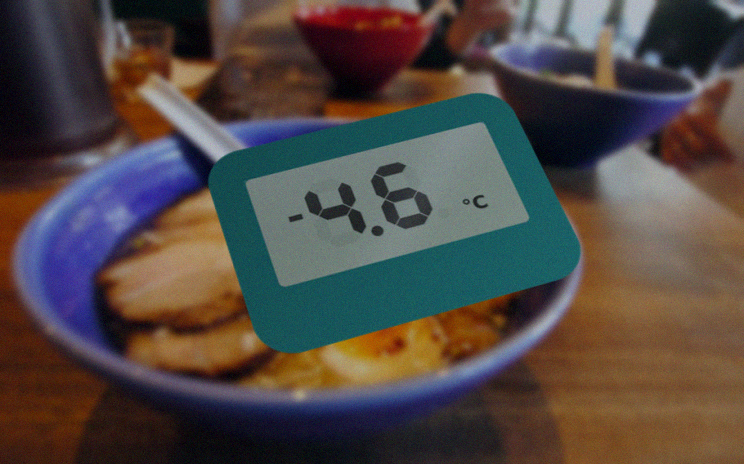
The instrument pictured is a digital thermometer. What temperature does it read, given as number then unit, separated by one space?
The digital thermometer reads -4.6 °C
